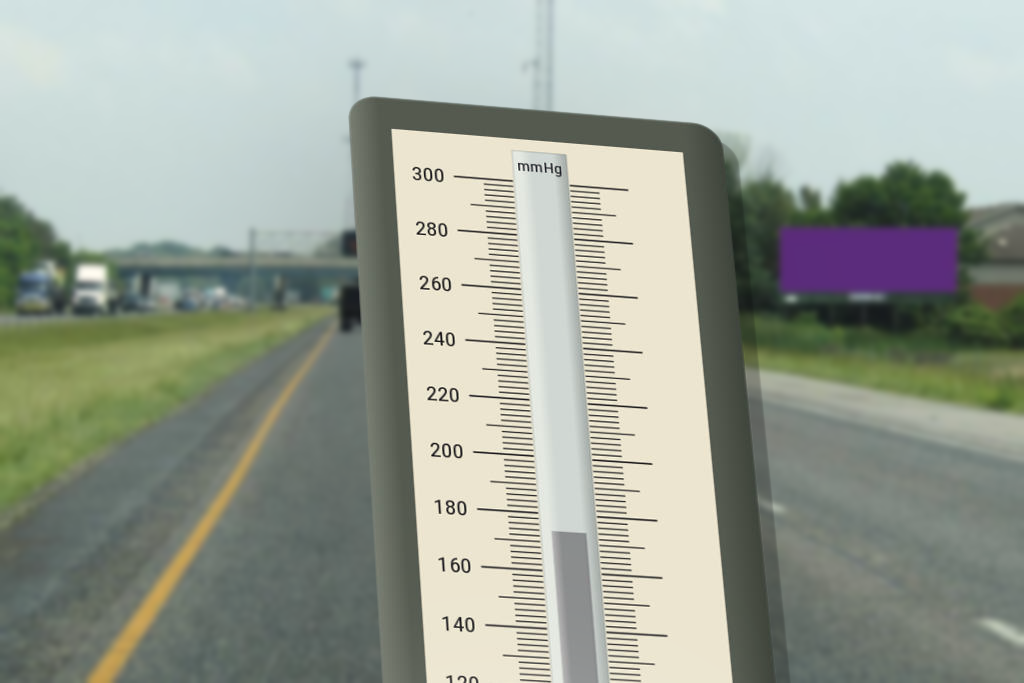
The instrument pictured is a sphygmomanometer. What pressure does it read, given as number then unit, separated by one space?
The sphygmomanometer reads 174 mmHg
